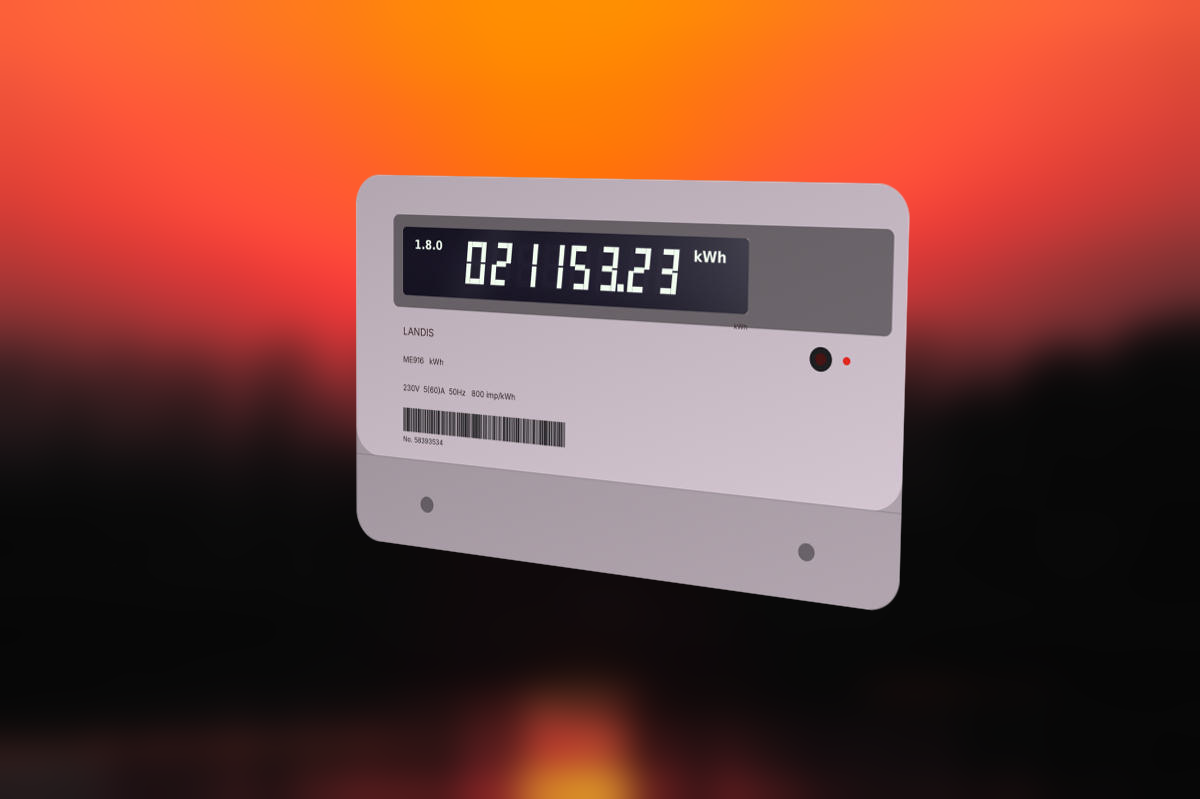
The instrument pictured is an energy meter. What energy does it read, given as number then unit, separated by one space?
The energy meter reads 21153.23 kWh
